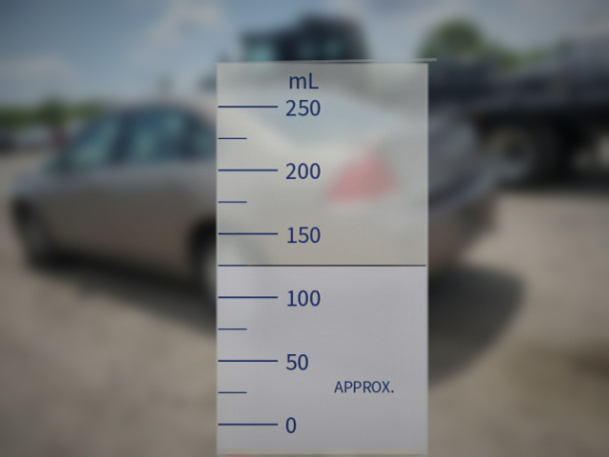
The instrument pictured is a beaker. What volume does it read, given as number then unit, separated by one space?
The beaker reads 125 mL
